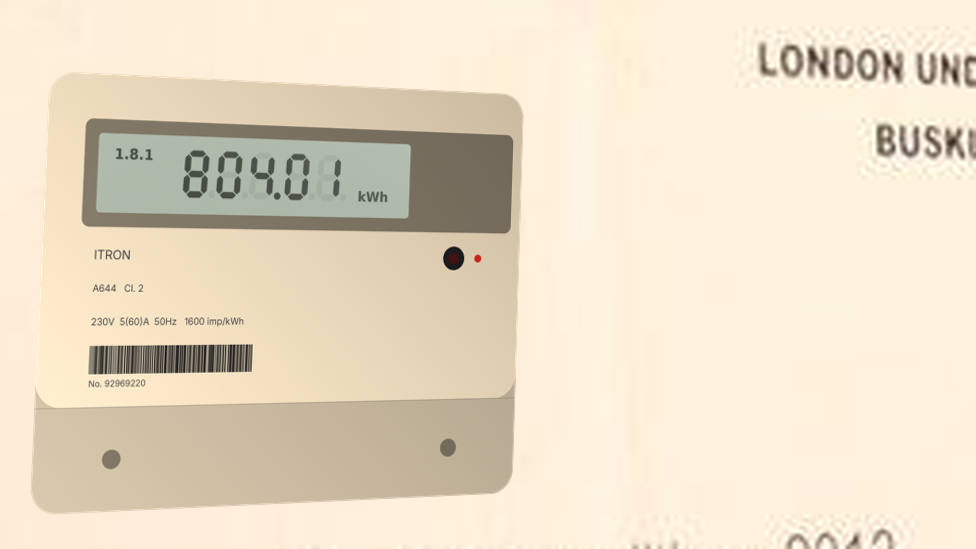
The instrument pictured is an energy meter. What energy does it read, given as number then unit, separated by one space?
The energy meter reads 804.01 kWh
